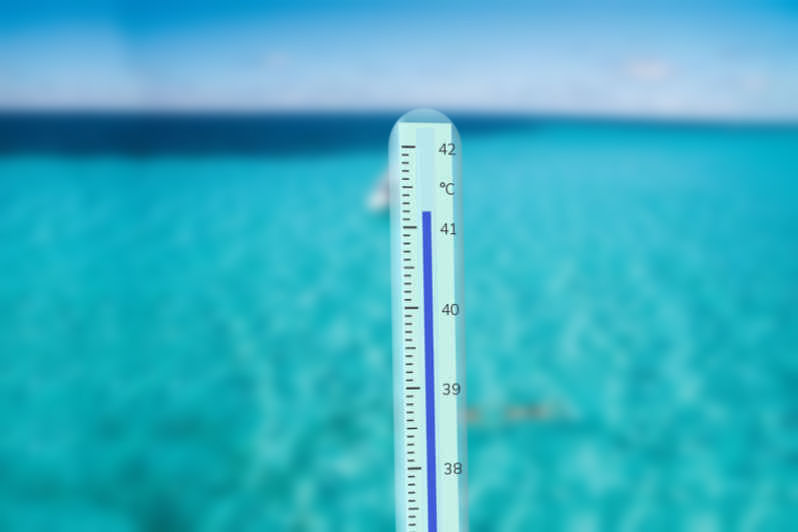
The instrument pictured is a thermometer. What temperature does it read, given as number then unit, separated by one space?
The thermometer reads 41.2 °C
